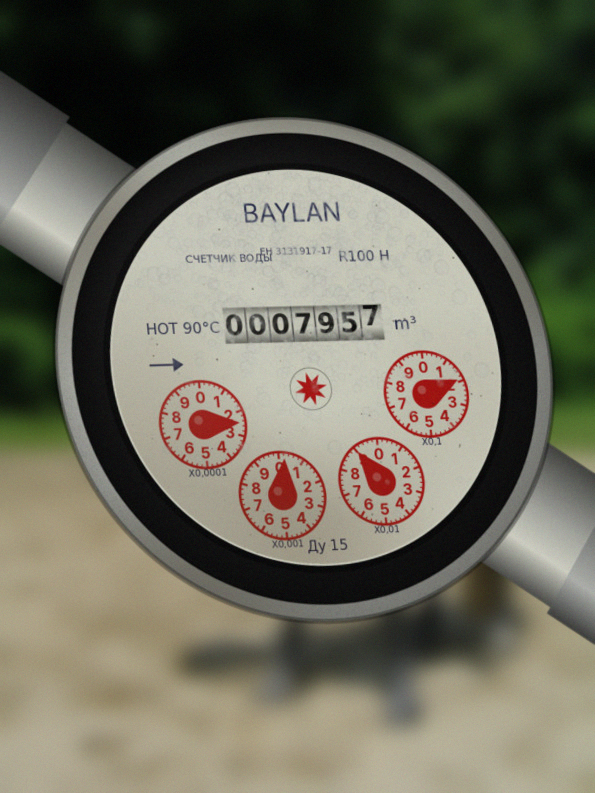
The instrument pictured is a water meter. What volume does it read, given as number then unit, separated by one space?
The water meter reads 7957.1902 m³
